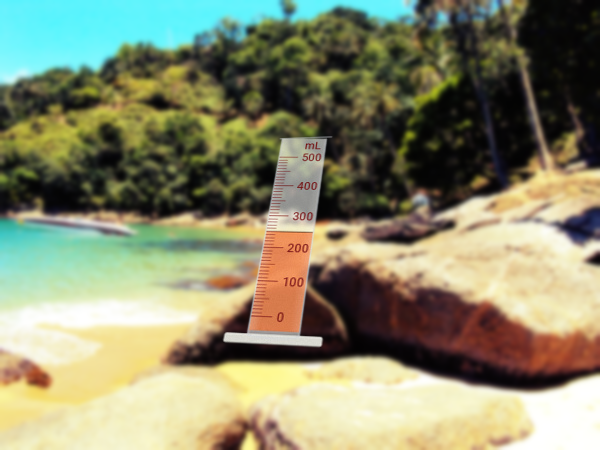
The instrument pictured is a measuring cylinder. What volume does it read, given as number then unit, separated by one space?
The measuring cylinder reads 250 mL
